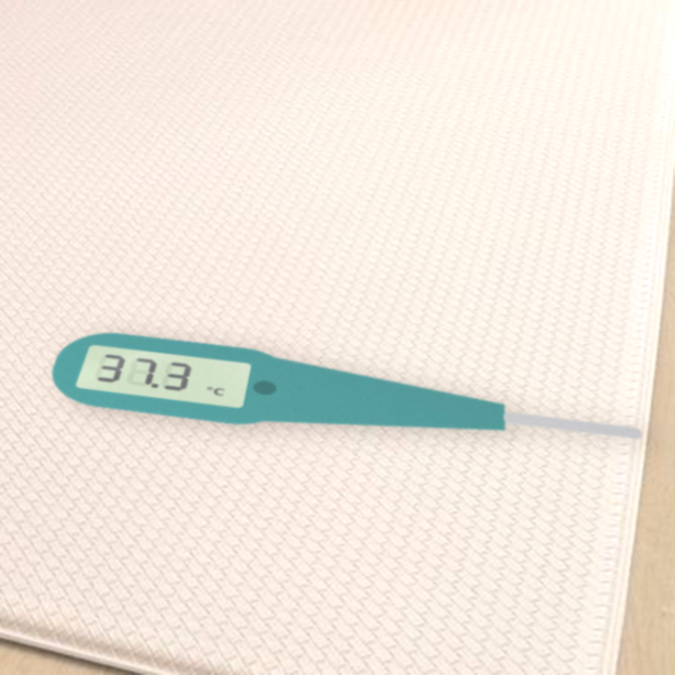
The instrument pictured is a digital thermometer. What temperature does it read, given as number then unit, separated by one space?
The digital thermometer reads 37.3 °C
